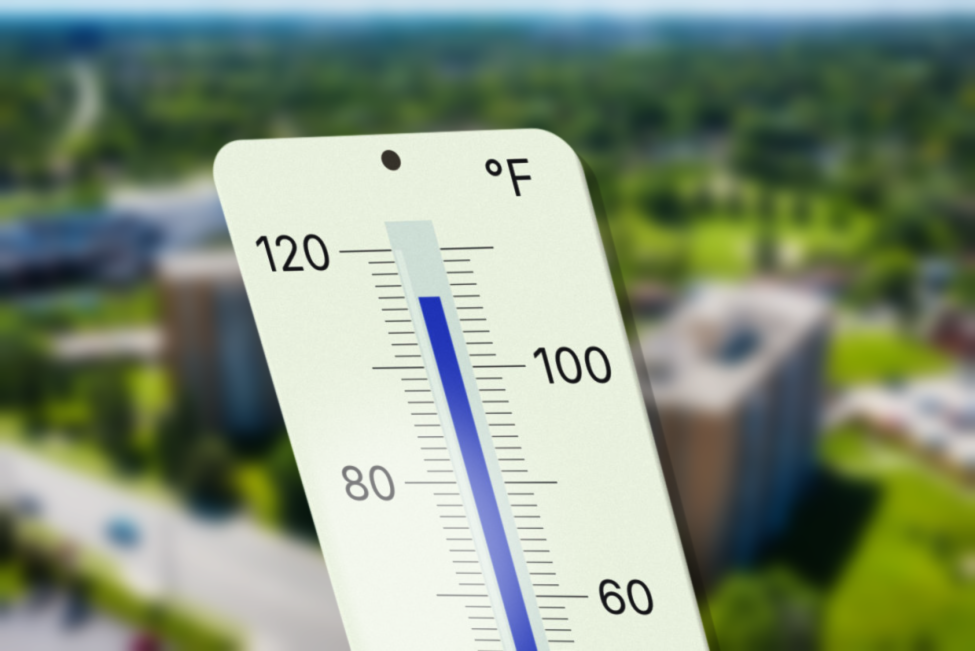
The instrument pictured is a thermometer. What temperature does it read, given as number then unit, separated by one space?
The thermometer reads 112 °F
